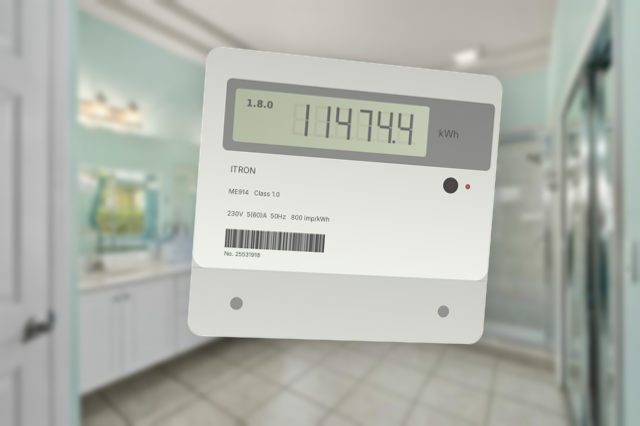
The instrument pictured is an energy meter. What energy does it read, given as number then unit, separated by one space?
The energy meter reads 11474.4 kWh
